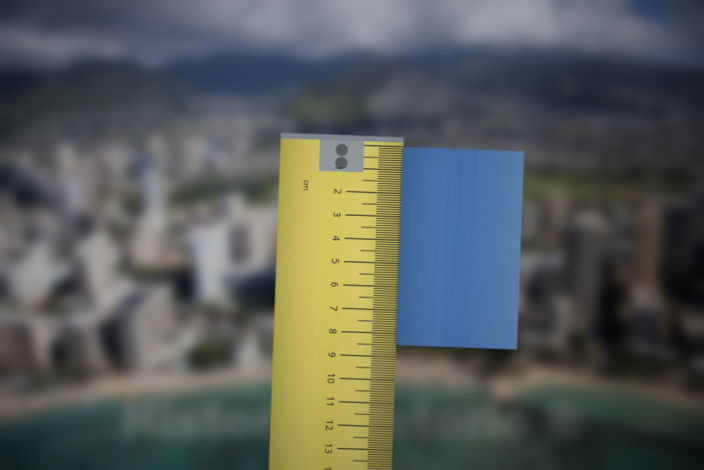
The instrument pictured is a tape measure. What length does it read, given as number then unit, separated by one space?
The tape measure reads 8.5 cm
